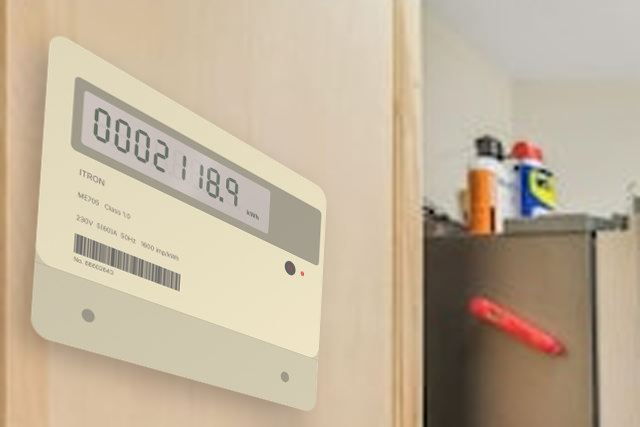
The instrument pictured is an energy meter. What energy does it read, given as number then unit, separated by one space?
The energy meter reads 2118.9 kWh
